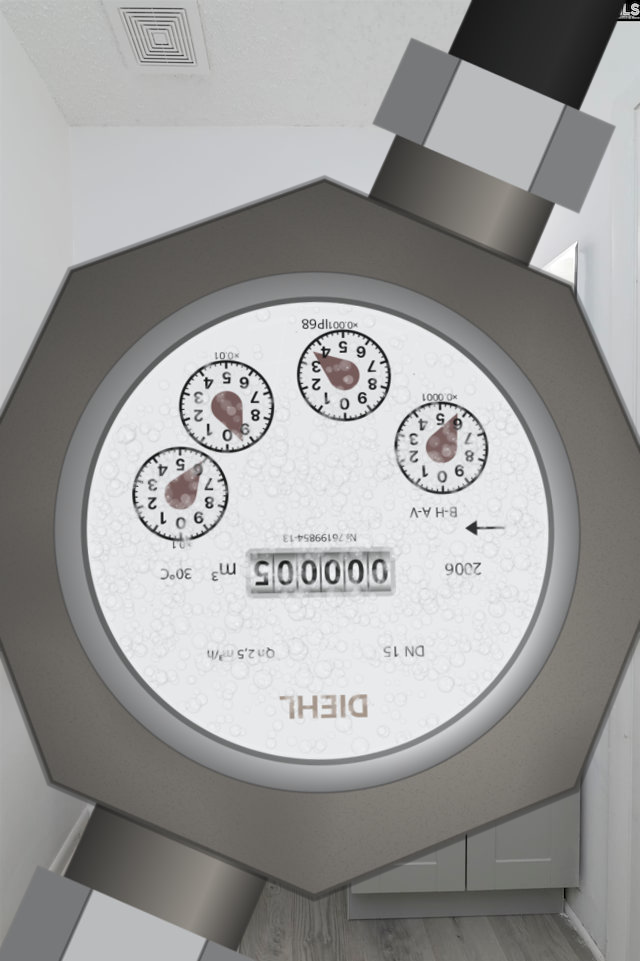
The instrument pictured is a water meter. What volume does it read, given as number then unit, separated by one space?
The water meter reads 5.5935 m³
